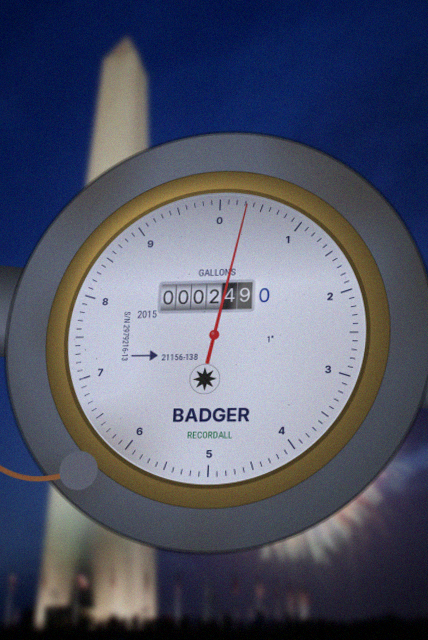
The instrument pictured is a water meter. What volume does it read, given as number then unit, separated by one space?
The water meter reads 2490.3 gal
